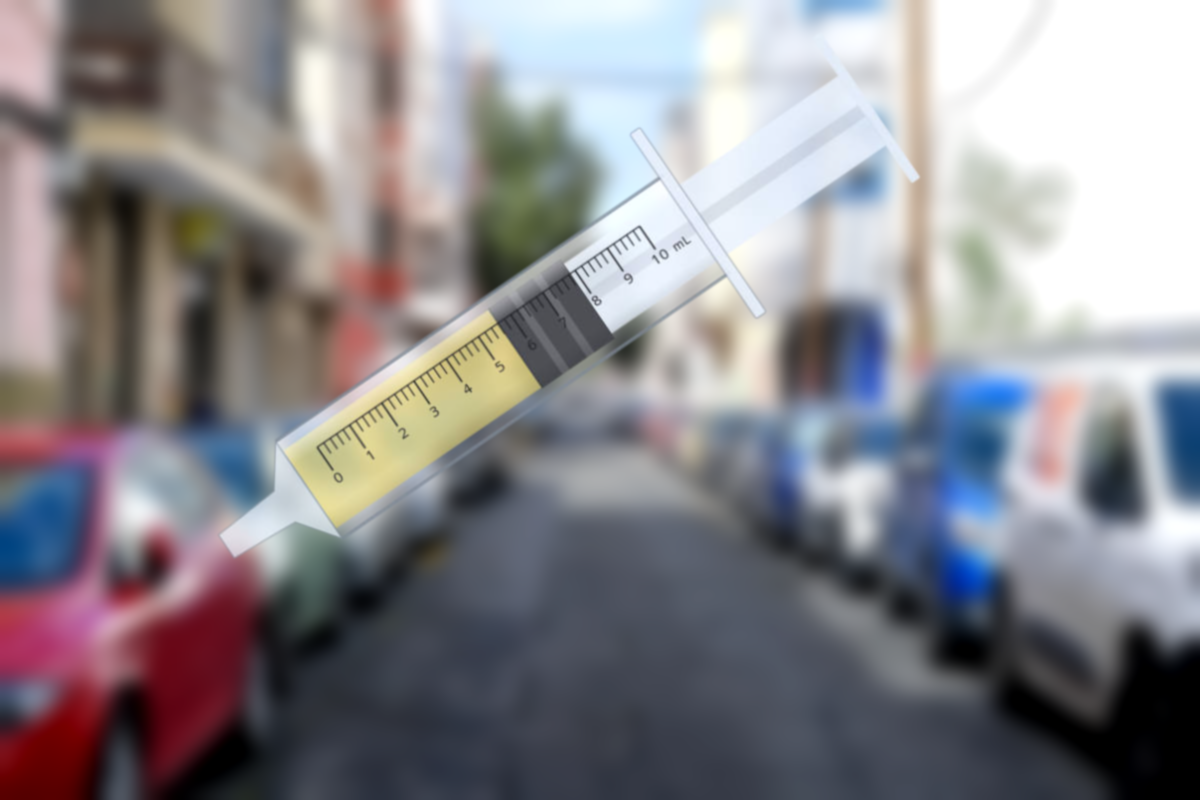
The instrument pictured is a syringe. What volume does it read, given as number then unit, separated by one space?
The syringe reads 5.6 mL
